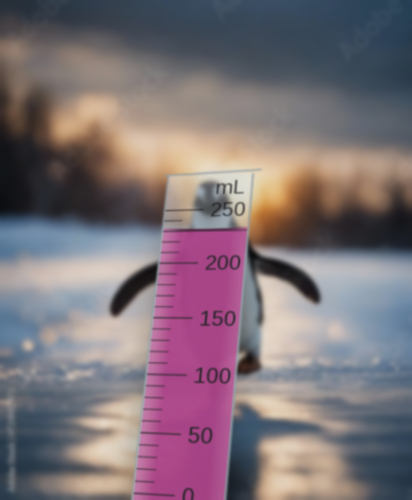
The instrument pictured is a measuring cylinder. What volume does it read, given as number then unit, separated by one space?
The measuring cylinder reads 230 mL
